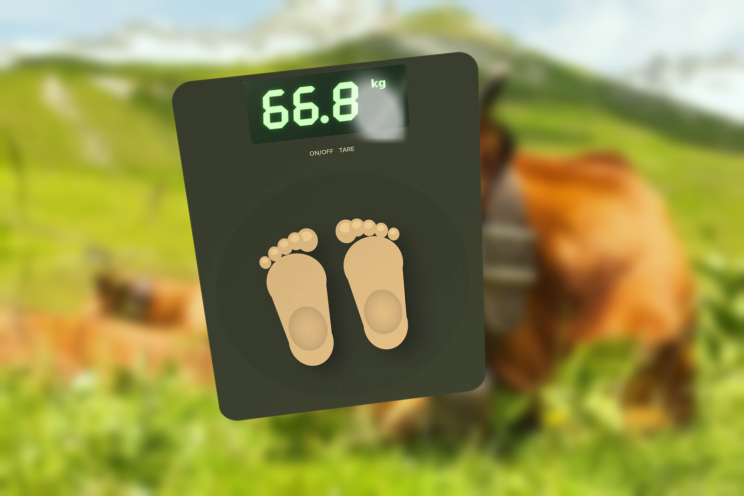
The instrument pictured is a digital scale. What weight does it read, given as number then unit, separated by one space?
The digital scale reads 66.8 kg
